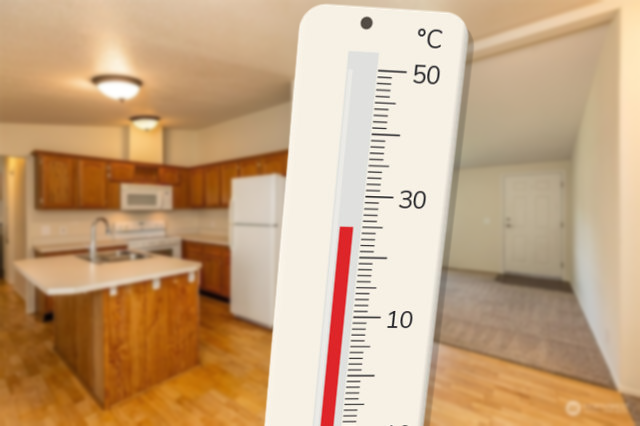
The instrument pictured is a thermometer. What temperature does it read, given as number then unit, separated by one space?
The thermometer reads 25 °C
